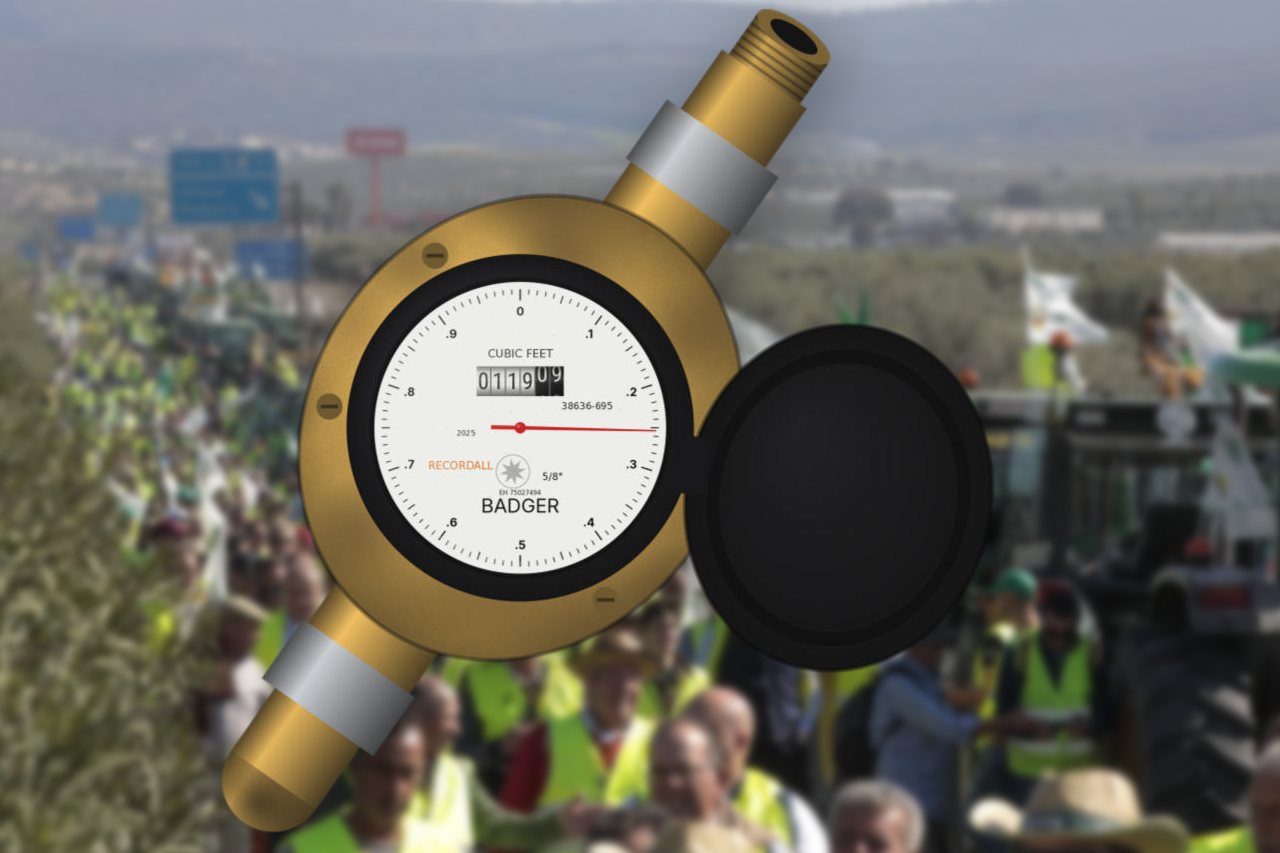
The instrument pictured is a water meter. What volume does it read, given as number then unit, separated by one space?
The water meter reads 11909.25 ft³
